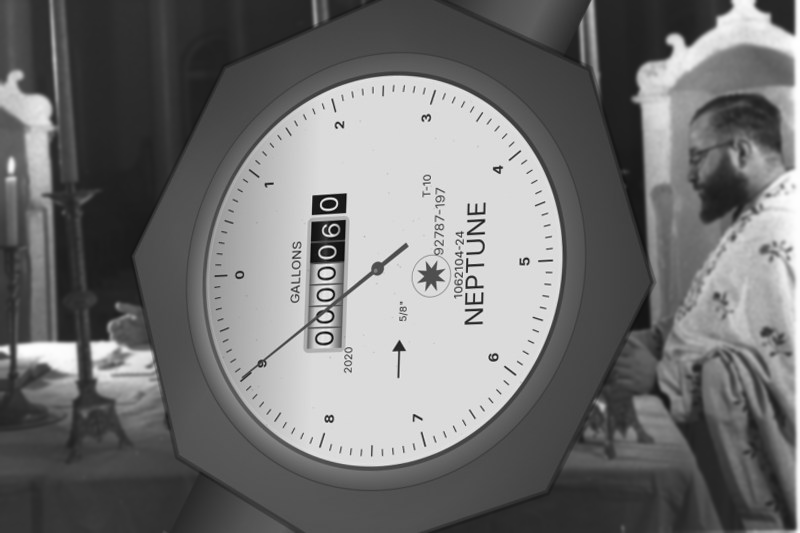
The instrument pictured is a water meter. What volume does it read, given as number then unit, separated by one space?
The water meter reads 59.0 gal
